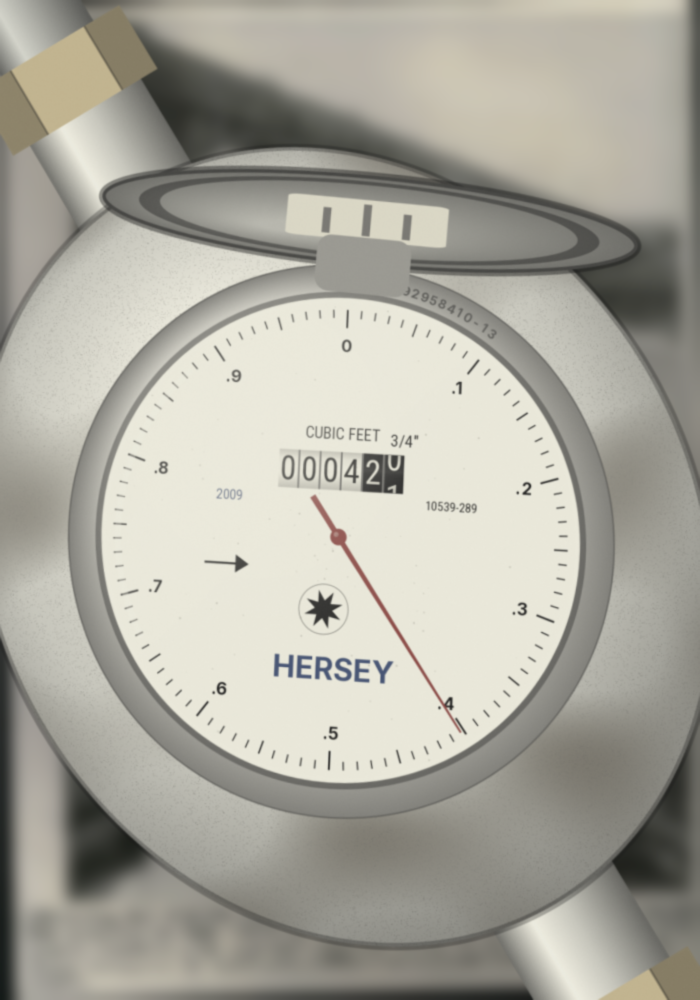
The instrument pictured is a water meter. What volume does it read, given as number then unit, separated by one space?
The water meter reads 420.40 ft³
